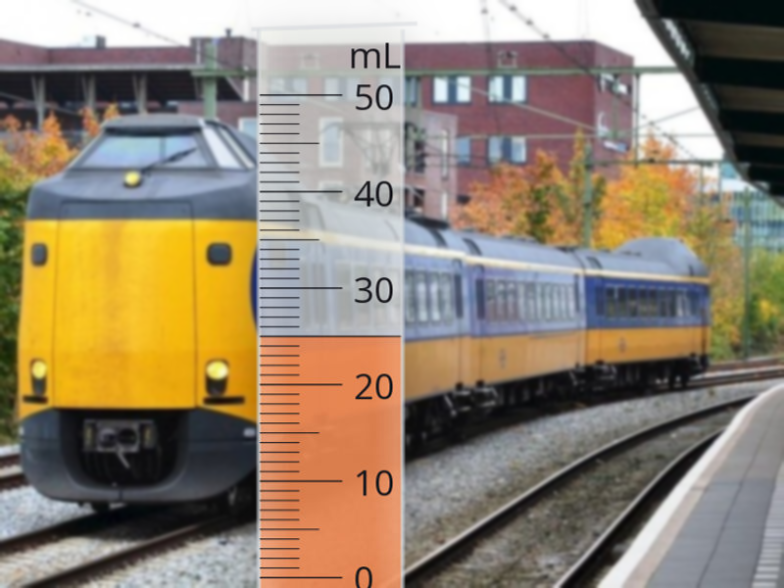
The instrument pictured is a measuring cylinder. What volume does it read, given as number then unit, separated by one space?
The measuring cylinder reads 25 mL
